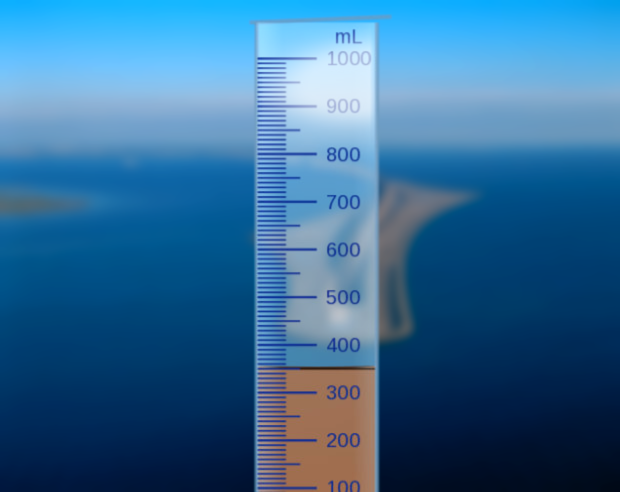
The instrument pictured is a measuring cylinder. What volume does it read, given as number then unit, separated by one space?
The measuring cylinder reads 350 mL
